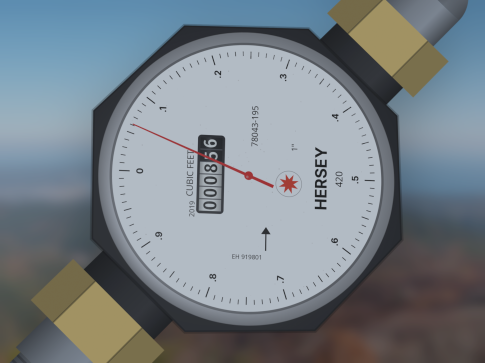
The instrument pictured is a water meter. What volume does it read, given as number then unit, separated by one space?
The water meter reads 856.06 ft³
